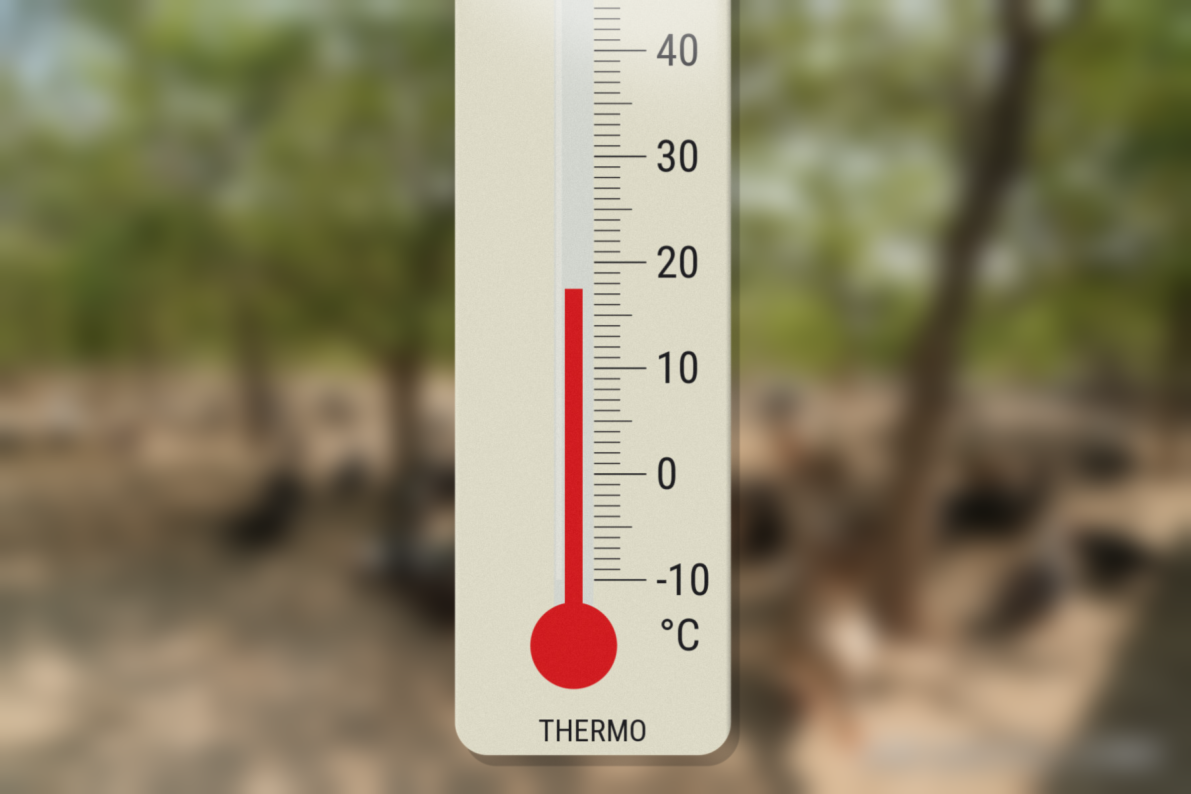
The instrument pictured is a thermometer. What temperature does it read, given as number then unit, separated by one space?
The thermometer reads 17.5 °C
